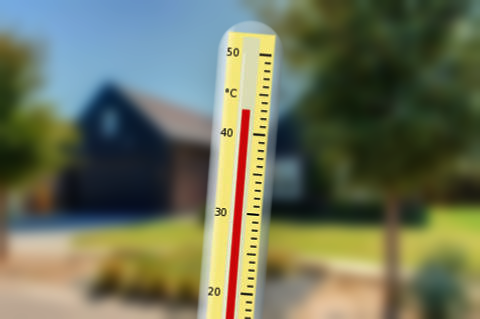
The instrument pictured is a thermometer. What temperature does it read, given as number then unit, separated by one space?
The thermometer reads 43 °C
